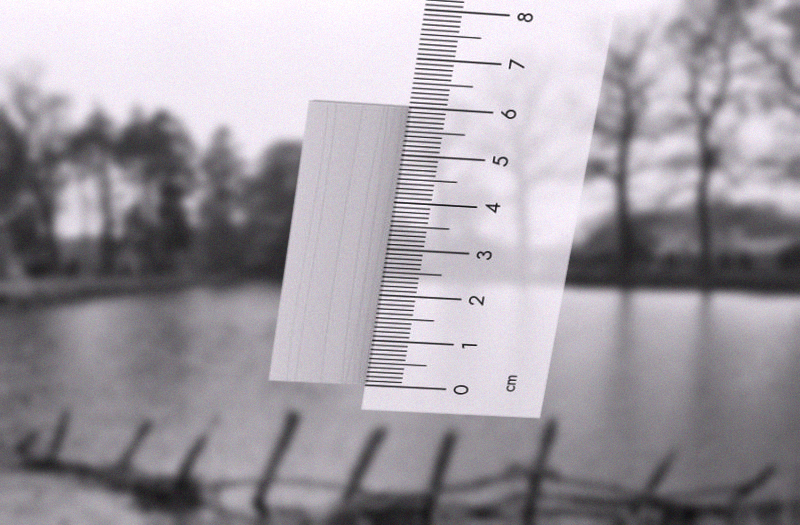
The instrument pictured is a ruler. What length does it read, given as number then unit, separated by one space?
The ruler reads 6 cm
